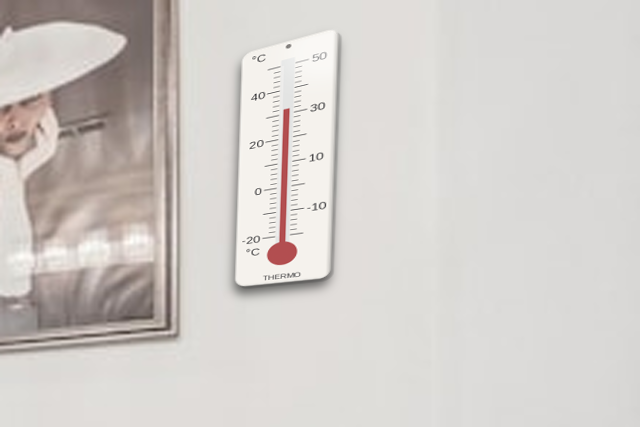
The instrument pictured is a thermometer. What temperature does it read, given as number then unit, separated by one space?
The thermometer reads 32 °C
